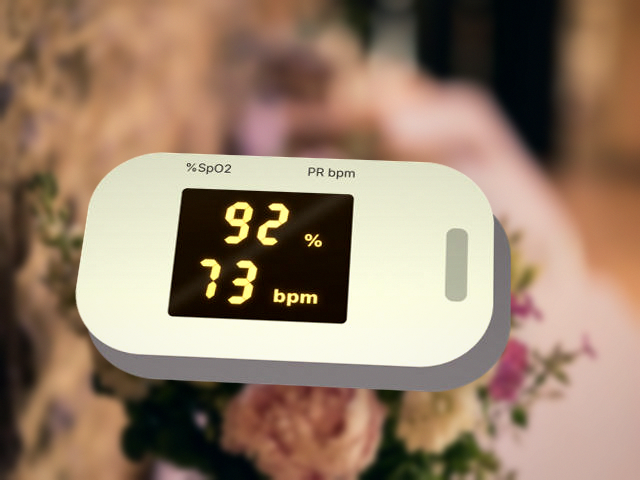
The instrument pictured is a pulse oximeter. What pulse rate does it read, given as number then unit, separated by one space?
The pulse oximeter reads 73 bpm
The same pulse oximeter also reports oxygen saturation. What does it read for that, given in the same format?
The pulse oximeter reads 92 %
